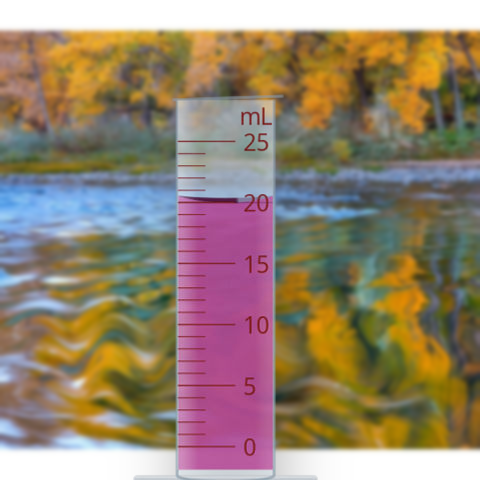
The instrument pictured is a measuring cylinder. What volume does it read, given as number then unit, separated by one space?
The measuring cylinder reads 20 mL
